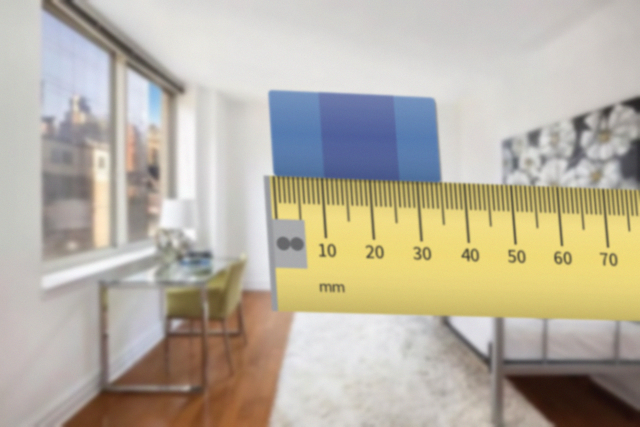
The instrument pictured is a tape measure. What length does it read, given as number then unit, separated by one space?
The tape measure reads 35 mm
